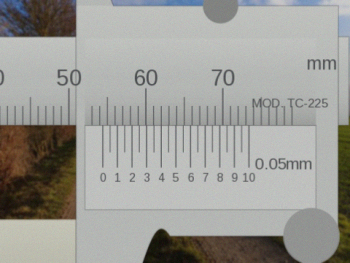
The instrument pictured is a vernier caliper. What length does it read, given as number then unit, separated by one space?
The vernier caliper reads 54.4 mm
